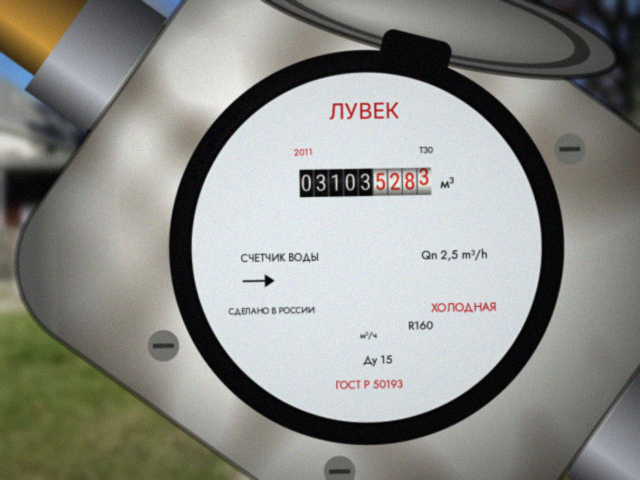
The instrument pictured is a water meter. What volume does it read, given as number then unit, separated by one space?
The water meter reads 3103.5283 m³
